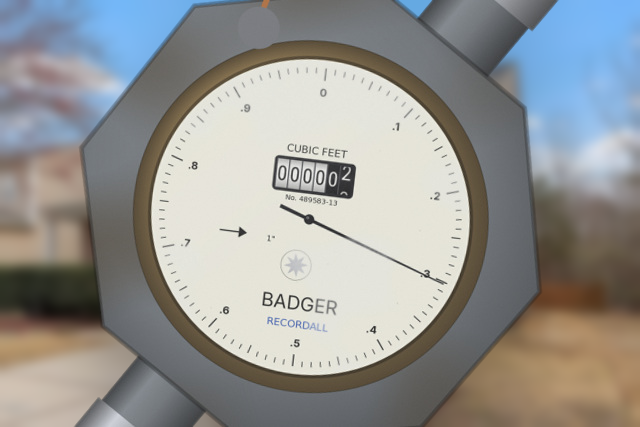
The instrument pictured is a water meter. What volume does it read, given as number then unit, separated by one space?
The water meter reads 2.30 ft³
